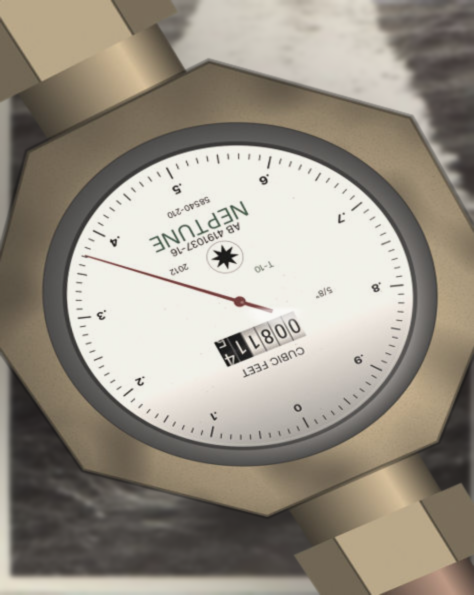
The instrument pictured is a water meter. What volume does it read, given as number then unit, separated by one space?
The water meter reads 8114.37 ft³
